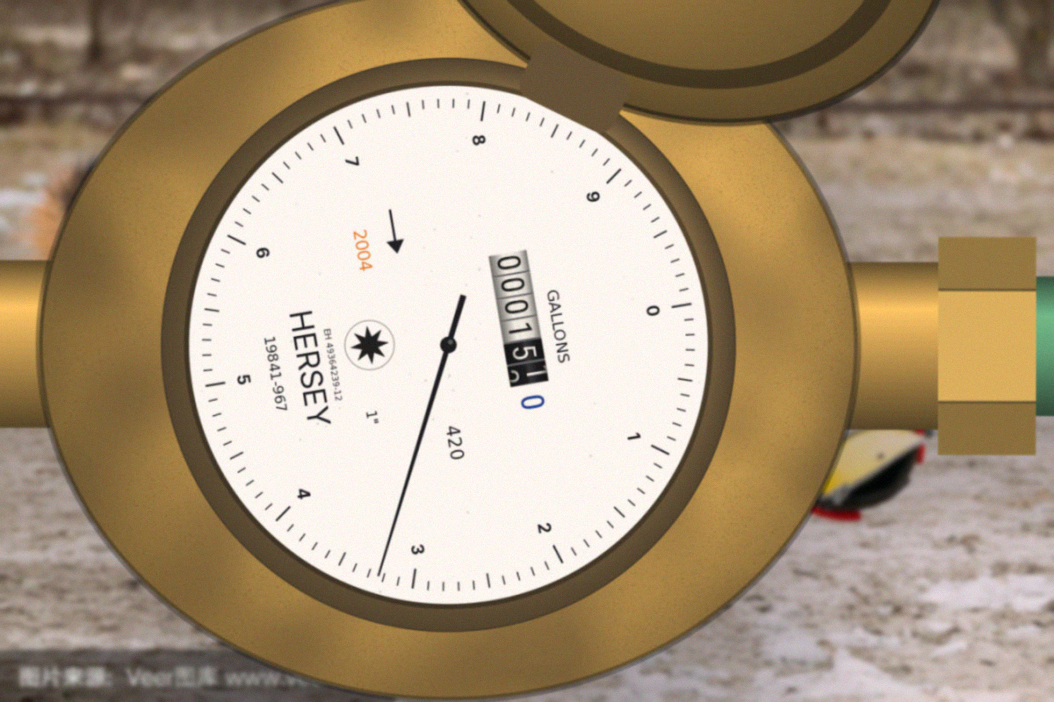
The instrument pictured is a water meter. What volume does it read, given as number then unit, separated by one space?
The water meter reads 1513.2 gal
